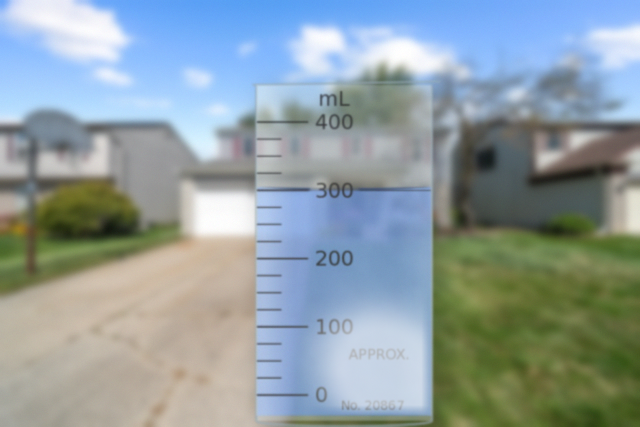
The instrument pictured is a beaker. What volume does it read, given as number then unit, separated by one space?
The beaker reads 300 mL
